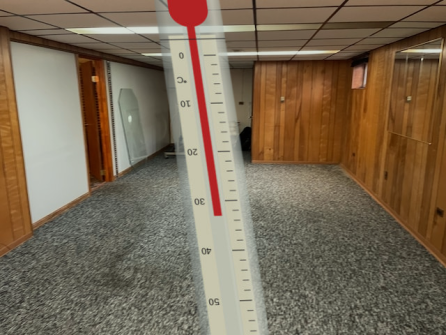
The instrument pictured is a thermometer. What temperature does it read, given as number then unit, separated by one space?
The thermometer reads 33 °C
